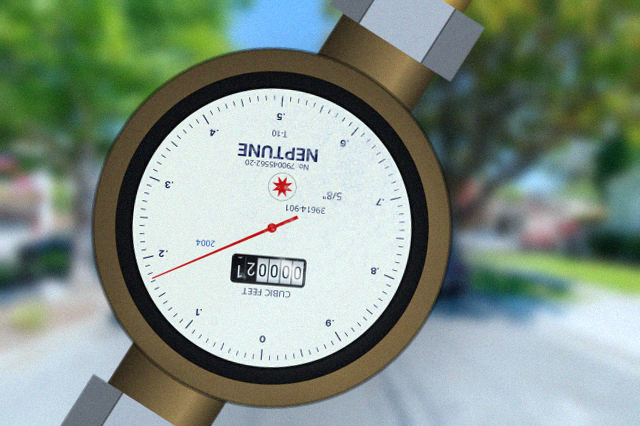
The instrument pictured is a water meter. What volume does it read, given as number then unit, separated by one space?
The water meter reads 21.17 ft³
